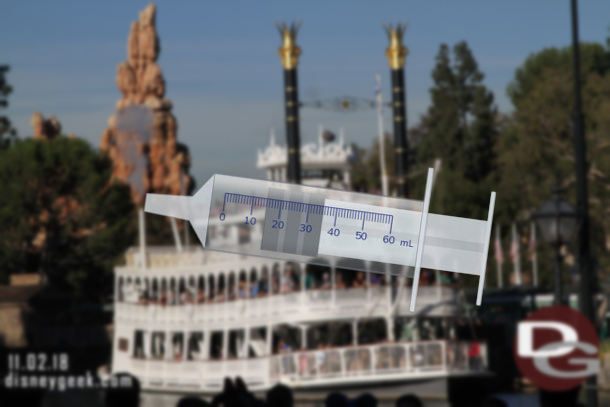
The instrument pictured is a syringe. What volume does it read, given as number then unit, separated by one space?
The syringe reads 15 mL
